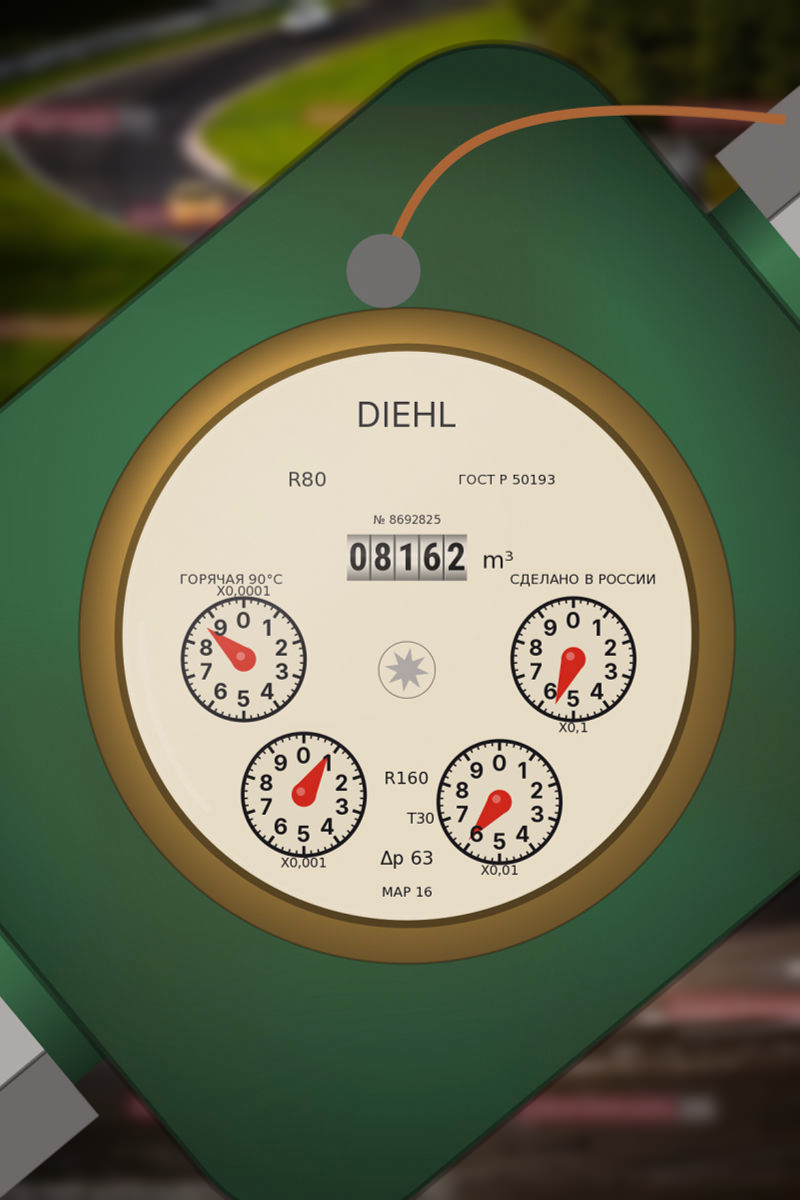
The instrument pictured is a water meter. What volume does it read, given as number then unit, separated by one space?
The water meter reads 8162.5608 m³
